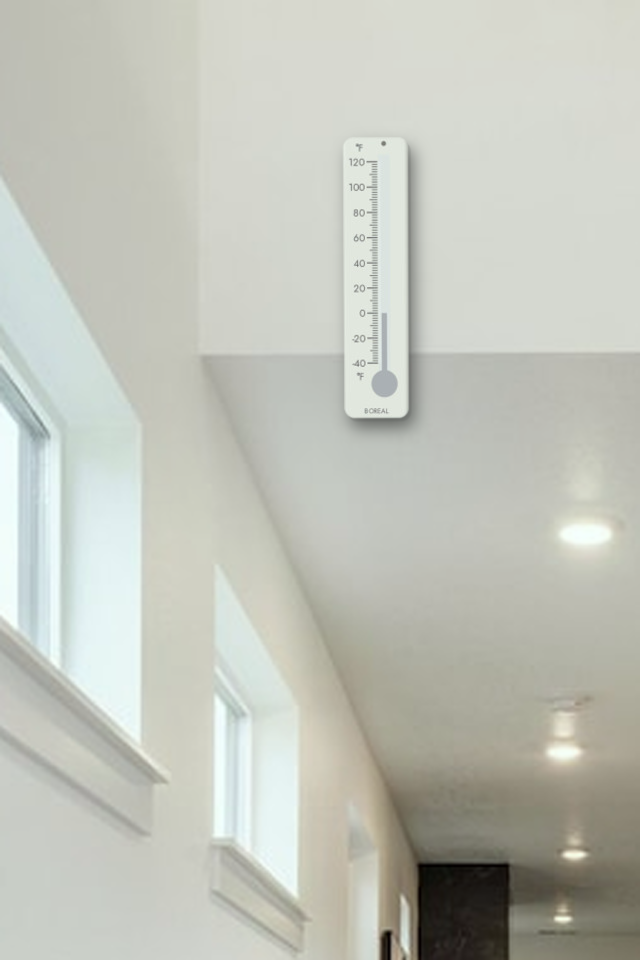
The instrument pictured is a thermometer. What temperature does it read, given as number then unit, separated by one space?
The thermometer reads 0 °F
